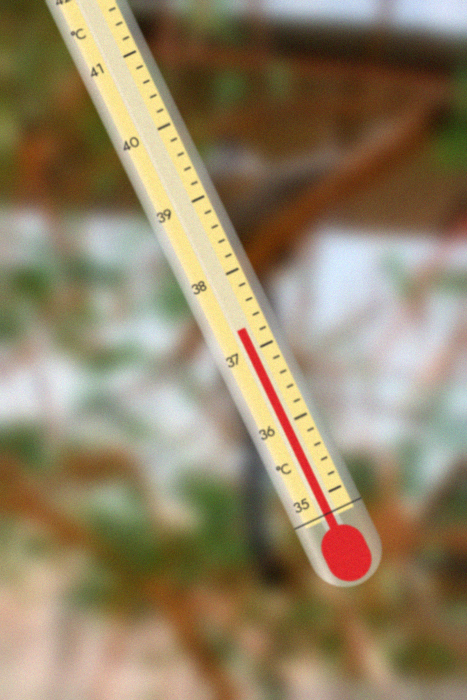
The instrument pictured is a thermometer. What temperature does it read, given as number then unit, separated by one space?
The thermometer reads 37.3 °C
